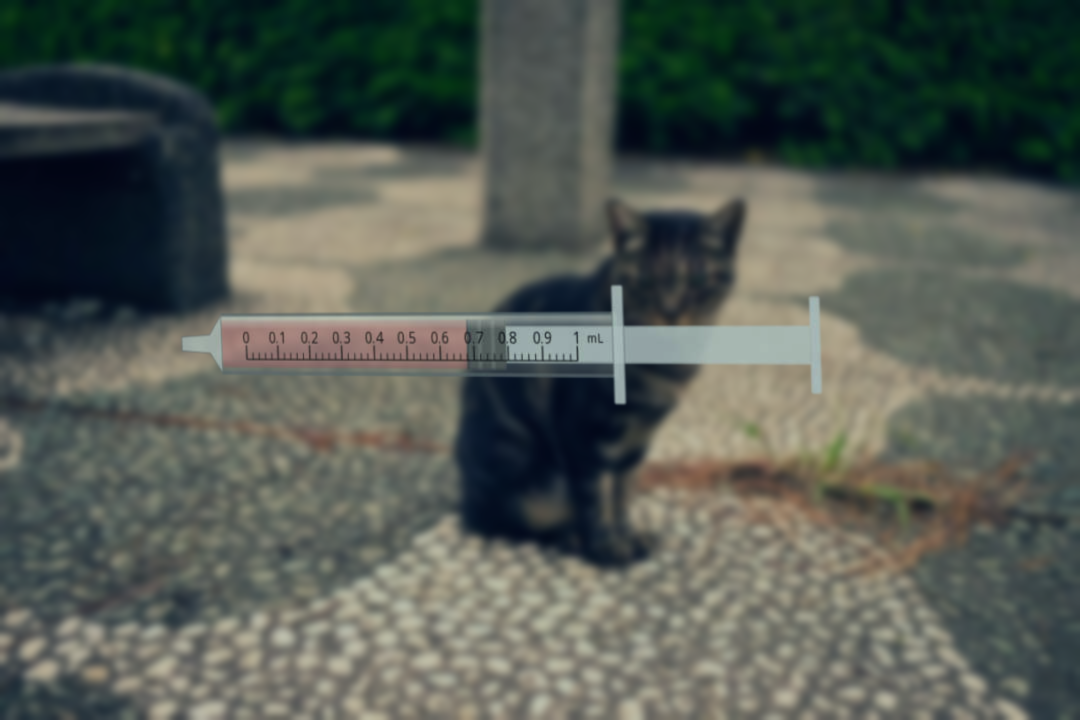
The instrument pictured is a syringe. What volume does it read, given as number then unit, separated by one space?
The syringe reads 0.68 mL
